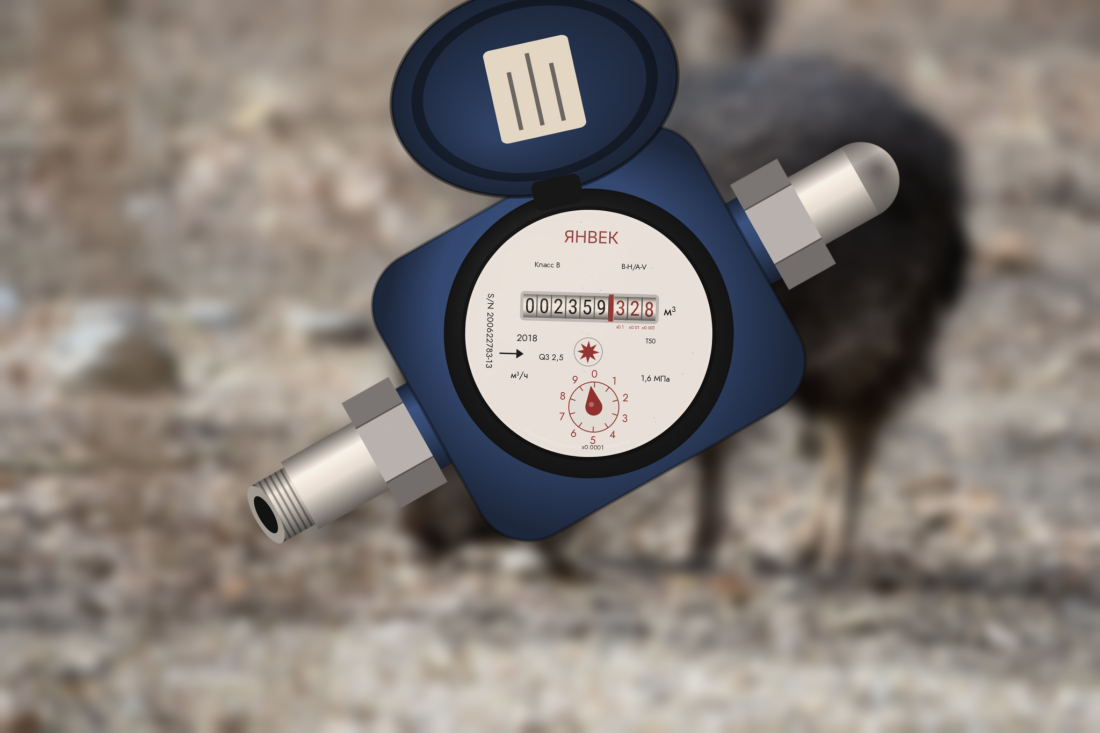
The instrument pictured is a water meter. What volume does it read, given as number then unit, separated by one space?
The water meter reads 2359.3279 m³
